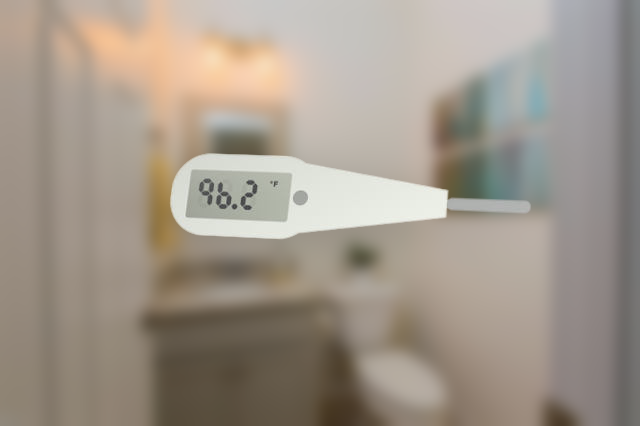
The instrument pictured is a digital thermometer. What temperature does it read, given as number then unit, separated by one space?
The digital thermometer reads 96.2 °F
